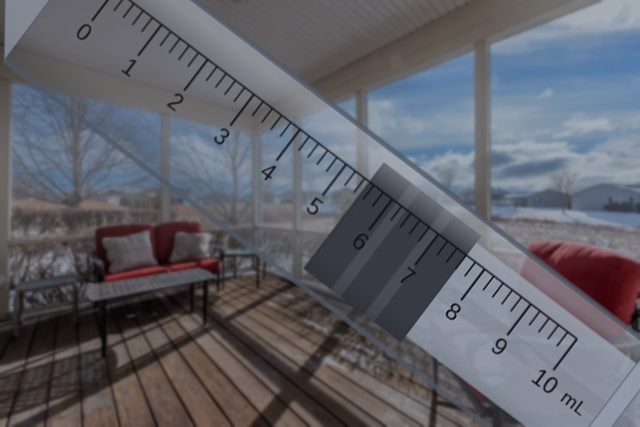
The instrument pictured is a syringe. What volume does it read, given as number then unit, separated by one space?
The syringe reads 5.5 mL
